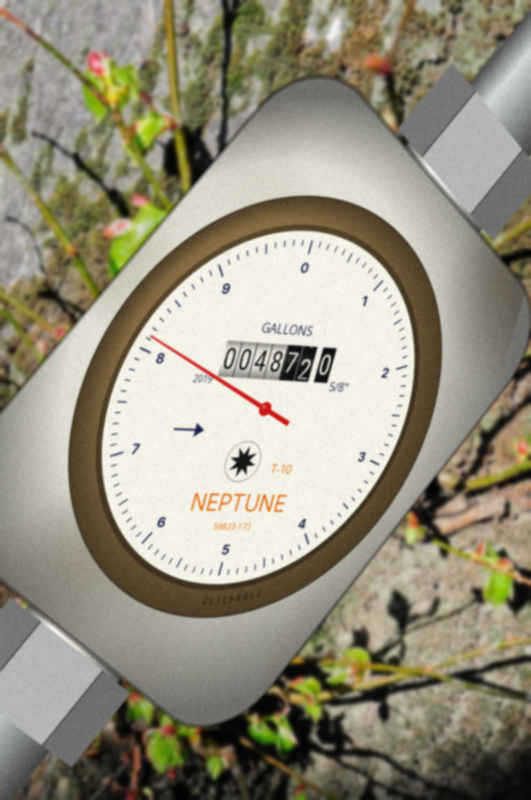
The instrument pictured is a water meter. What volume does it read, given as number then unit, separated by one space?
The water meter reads 48718.1 gal
